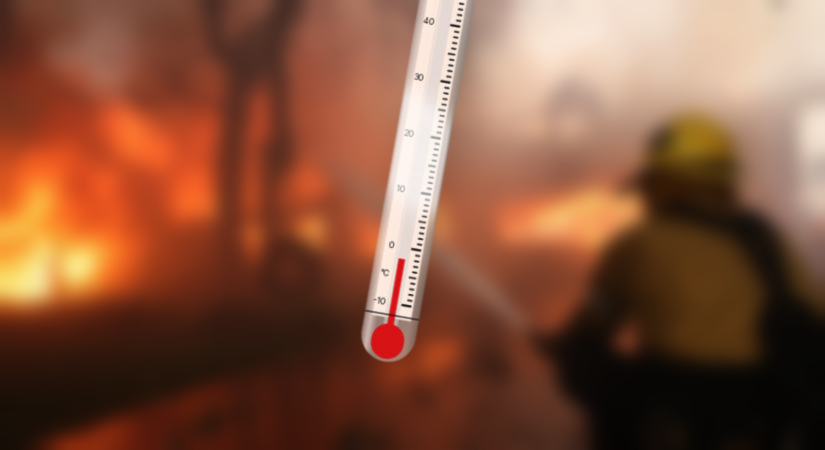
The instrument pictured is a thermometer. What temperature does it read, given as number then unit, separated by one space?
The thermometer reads -2 °C
